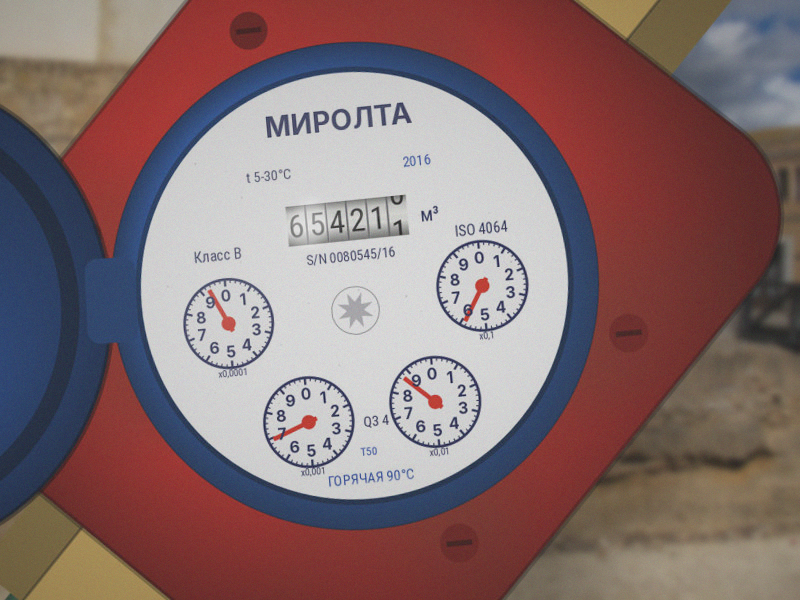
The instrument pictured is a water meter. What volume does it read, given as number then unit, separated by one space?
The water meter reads 654210.5869 m³
